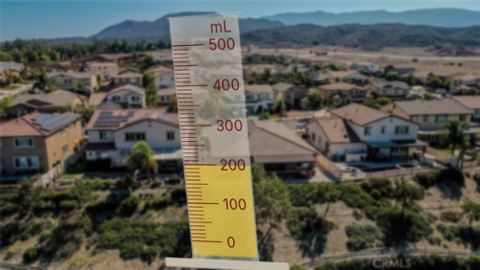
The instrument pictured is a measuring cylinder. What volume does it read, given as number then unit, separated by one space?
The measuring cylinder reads 200 mL
